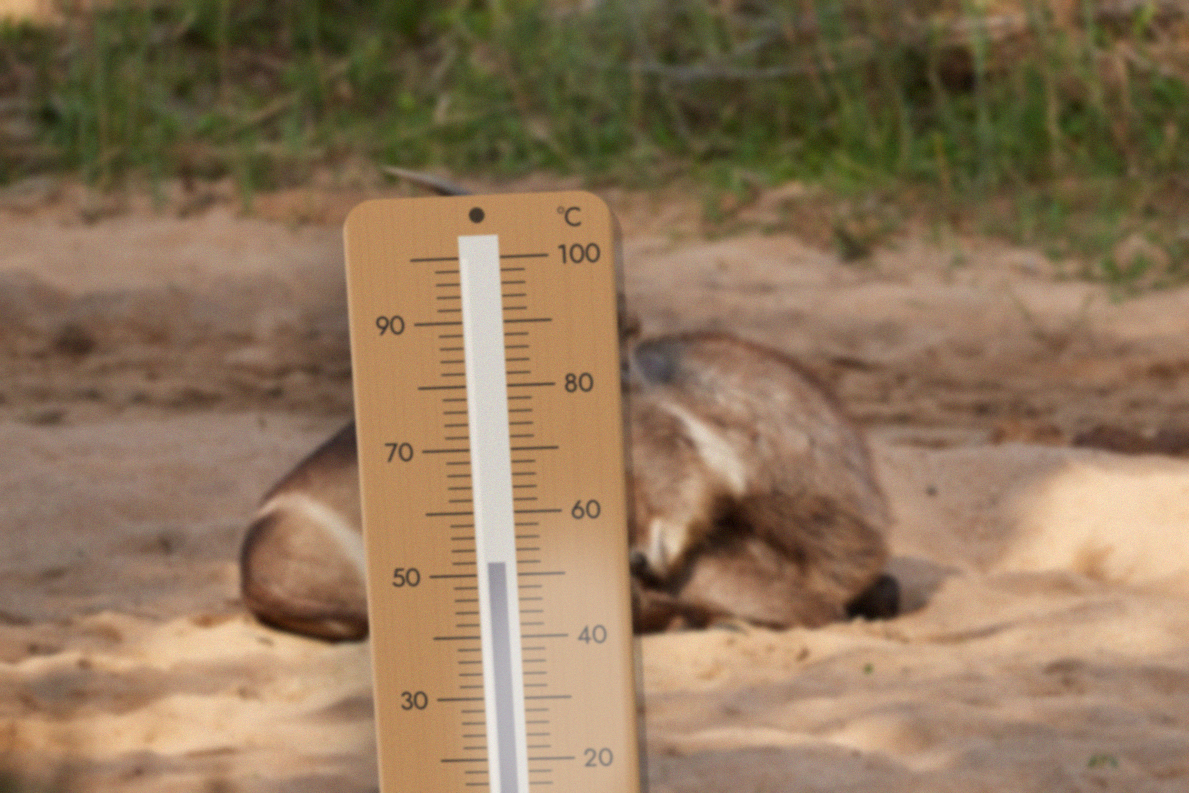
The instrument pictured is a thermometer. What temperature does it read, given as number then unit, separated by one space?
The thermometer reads 52 °C
